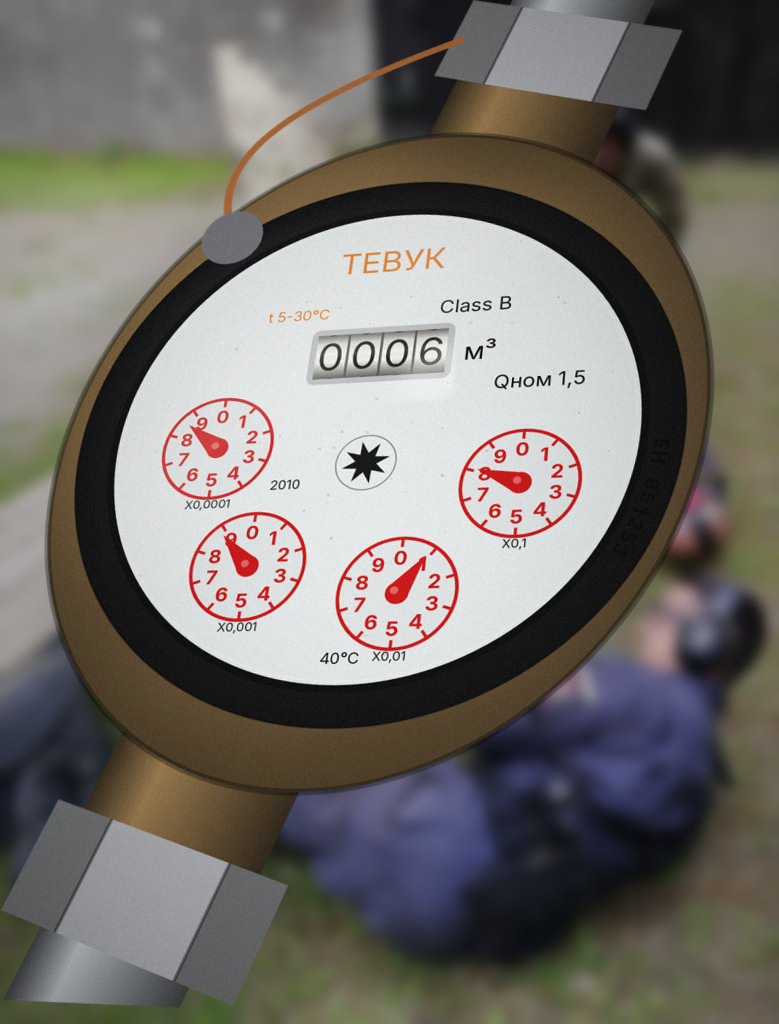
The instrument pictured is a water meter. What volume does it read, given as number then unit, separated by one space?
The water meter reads 6.8088 m³
